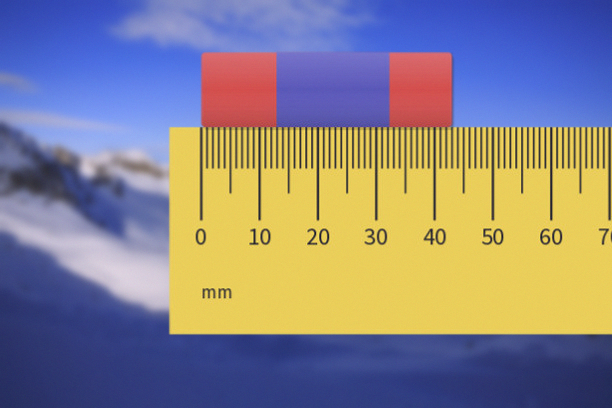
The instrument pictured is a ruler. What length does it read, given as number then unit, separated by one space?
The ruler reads 43 mm
